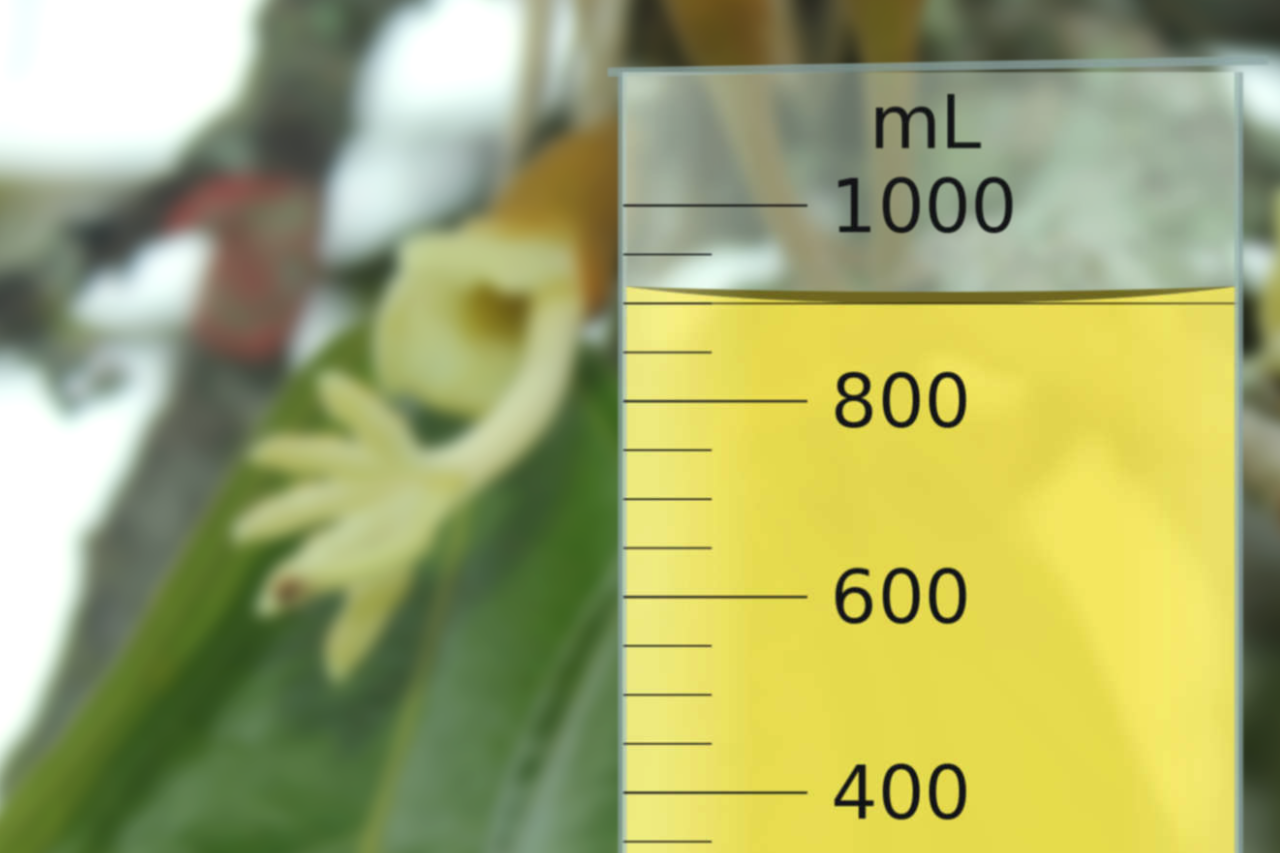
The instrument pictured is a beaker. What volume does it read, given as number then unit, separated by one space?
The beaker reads 900 mL
